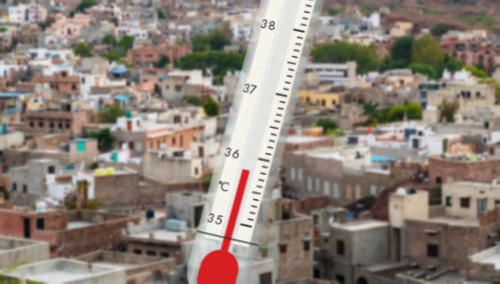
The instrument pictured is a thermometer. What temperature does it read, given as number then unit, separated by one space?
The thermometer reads 35.8 °C
